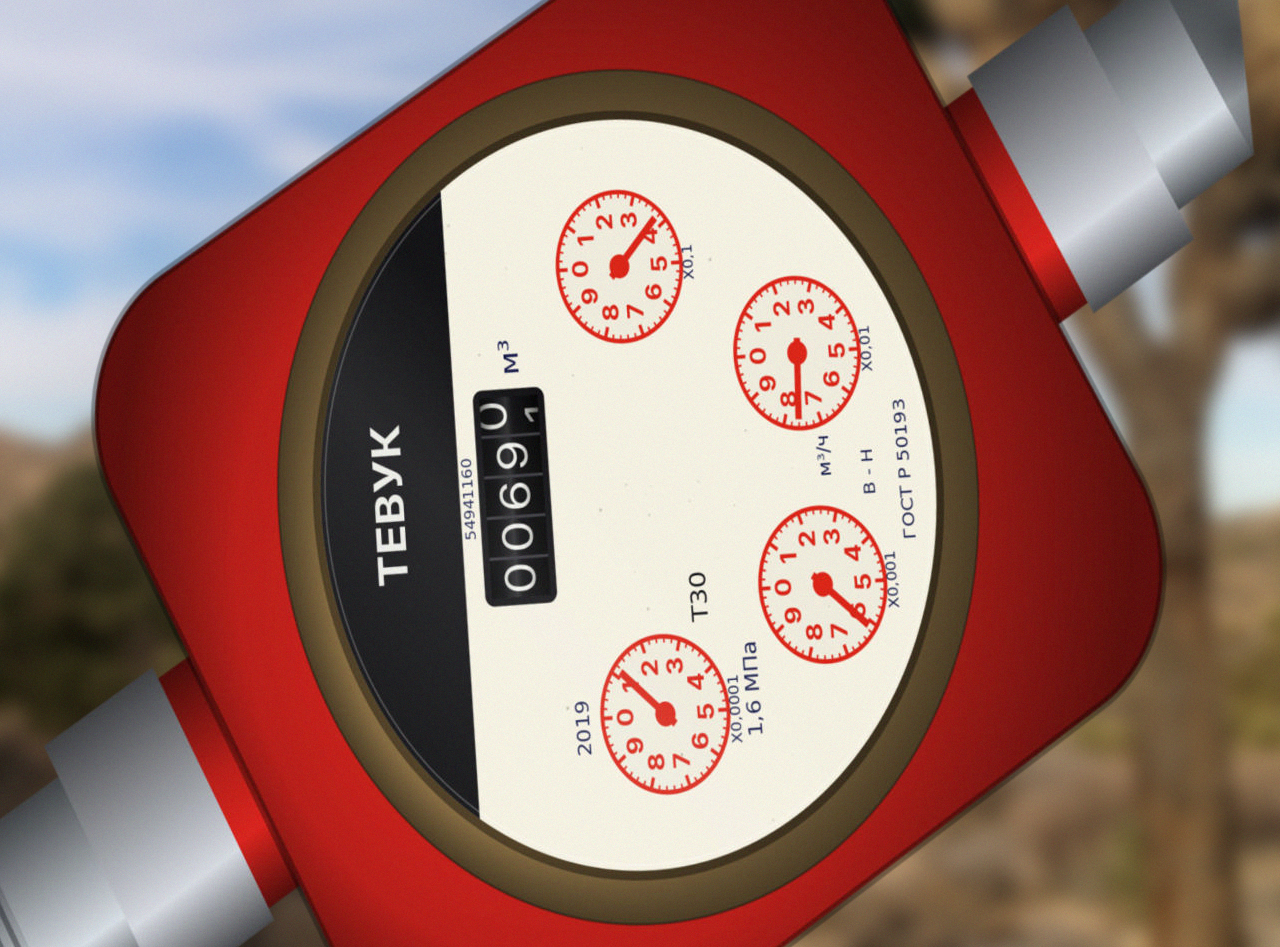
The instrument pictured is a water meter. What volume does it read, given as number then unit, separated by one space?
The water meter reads 690.3761 m³
